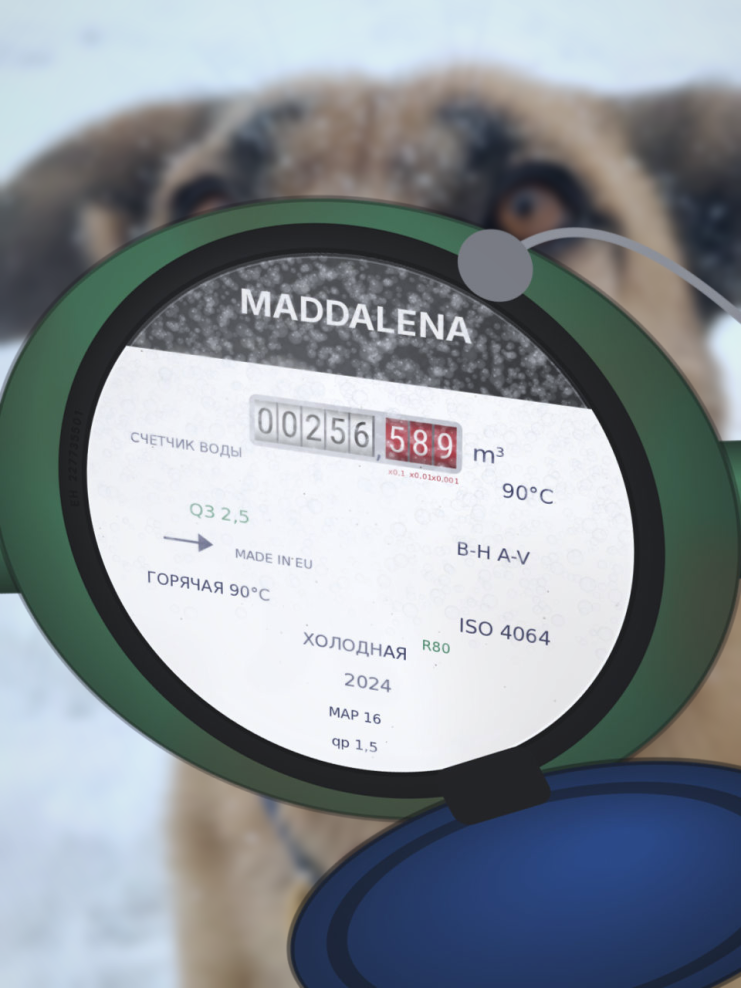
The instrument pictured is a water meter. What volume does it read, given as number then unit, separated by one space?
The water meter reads 256.589 m³
